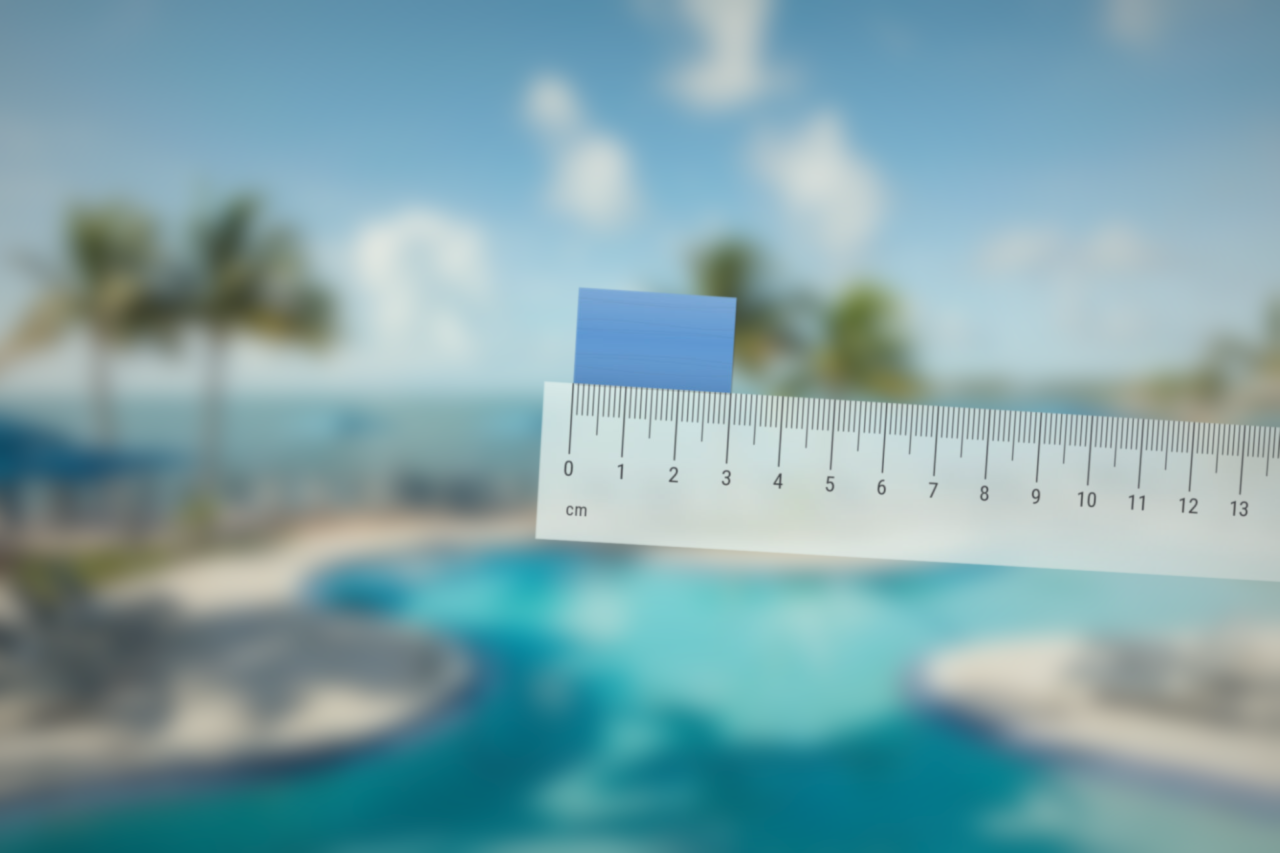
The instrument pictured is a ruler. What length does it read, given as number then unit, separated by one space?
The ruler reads 3 cm
